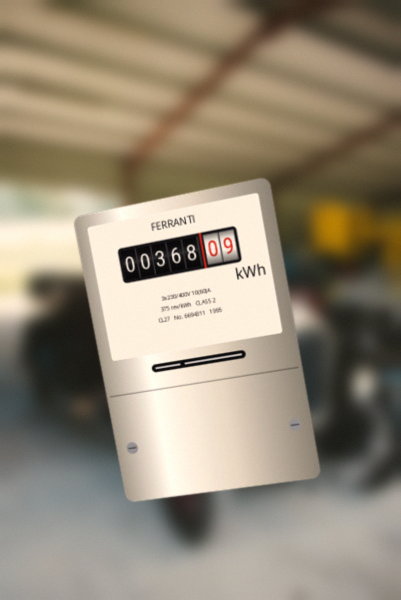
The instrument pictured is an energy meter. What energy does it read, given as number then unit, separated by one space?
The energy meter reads 368.09 kWh
